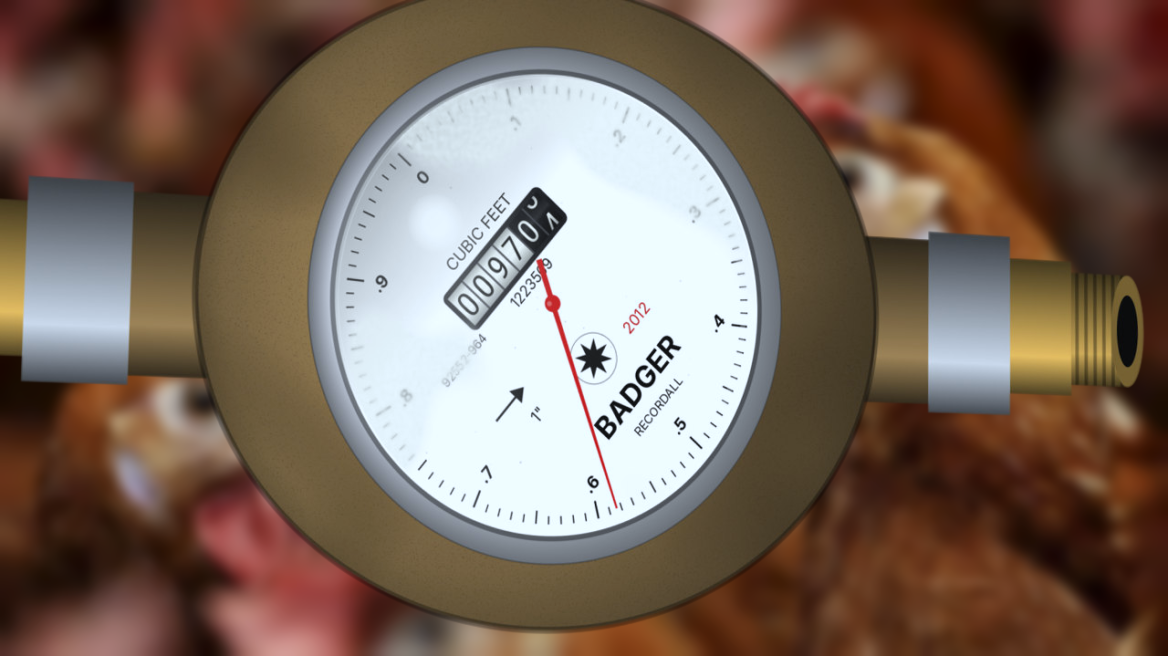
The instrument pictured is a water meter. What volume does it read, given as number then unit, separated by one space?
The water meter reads 9703.58 ft³
